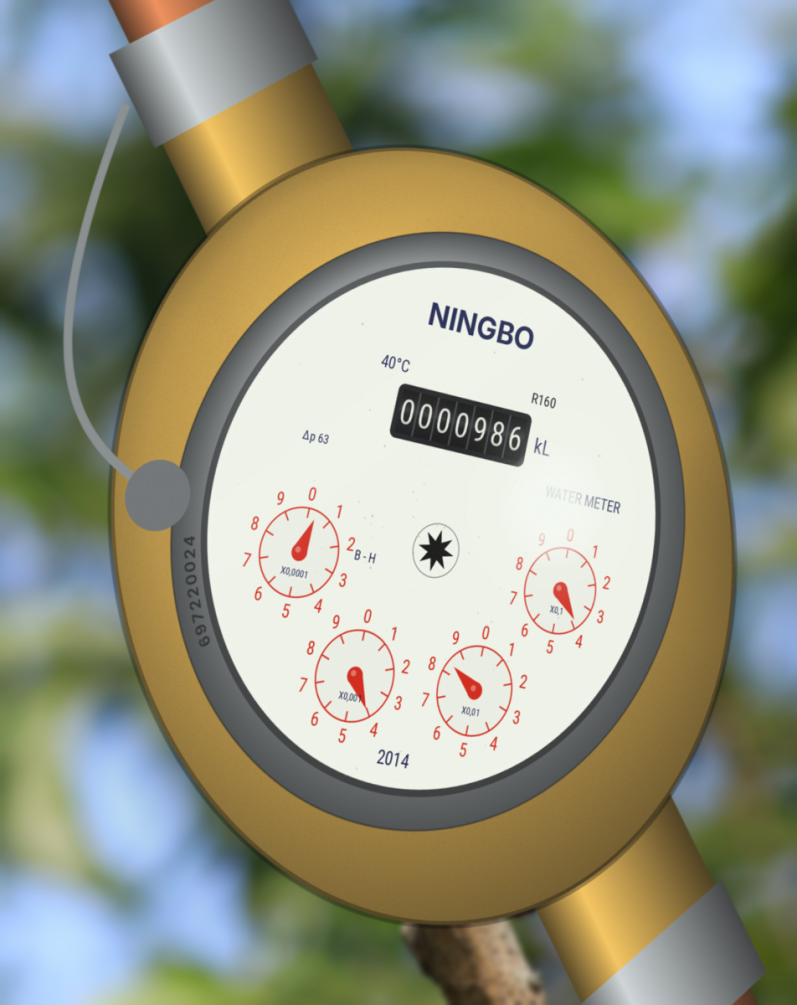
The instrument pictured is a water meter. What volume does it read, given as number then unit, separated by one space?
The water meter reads 986.3840 kL
